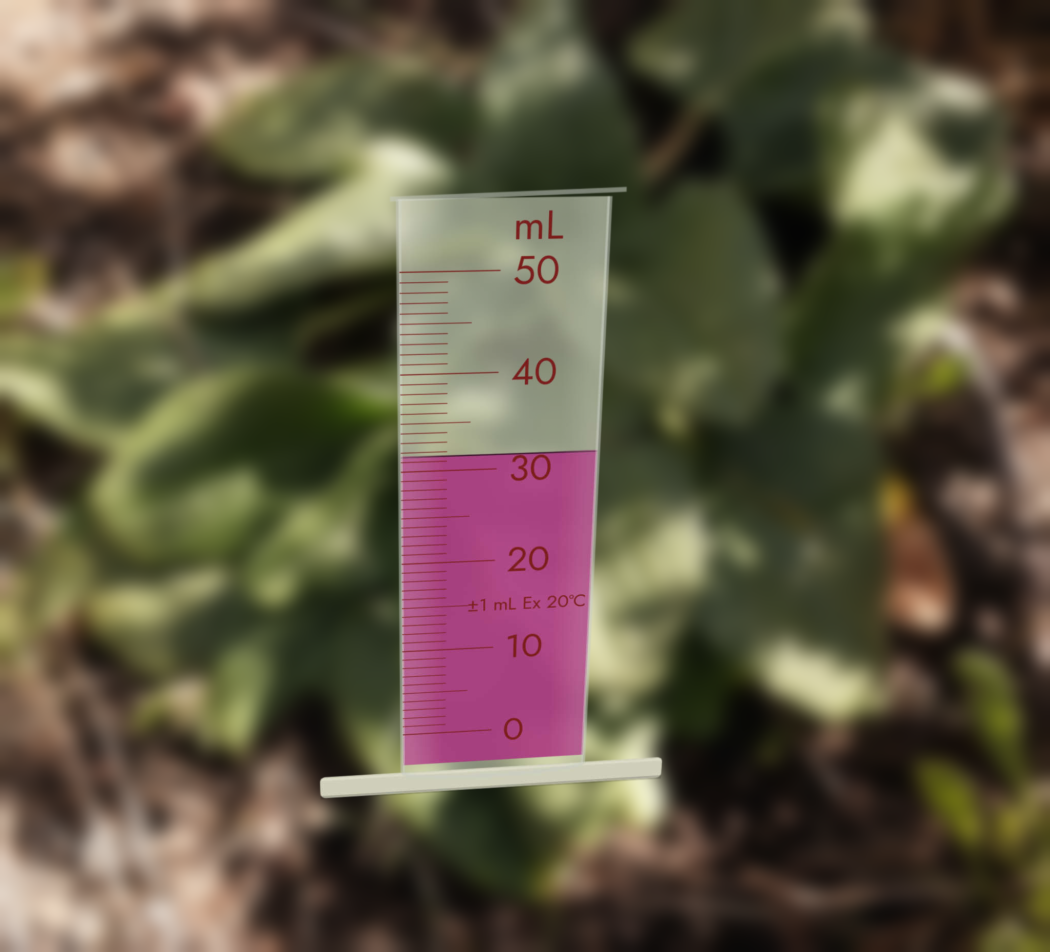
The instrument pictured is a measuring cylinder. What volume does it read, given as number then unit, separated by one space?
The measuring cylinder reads 31.5 mL
